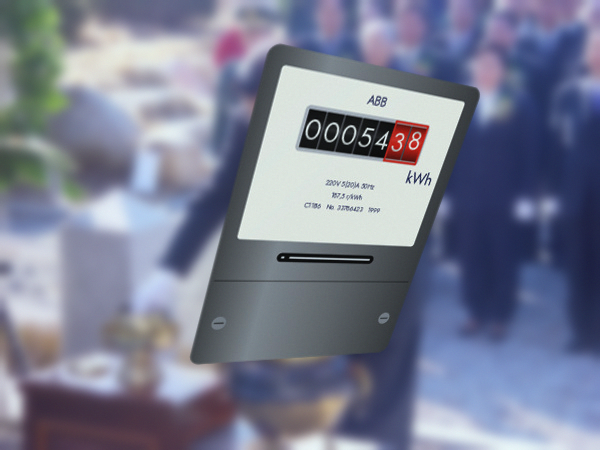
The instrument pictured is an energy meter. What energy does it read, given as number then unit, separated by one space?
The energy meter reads 54.38 kWh
